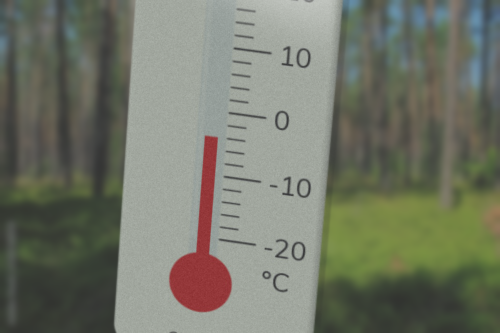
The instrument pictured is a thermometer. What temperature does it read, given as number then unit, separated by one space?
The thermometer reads -4 °C
